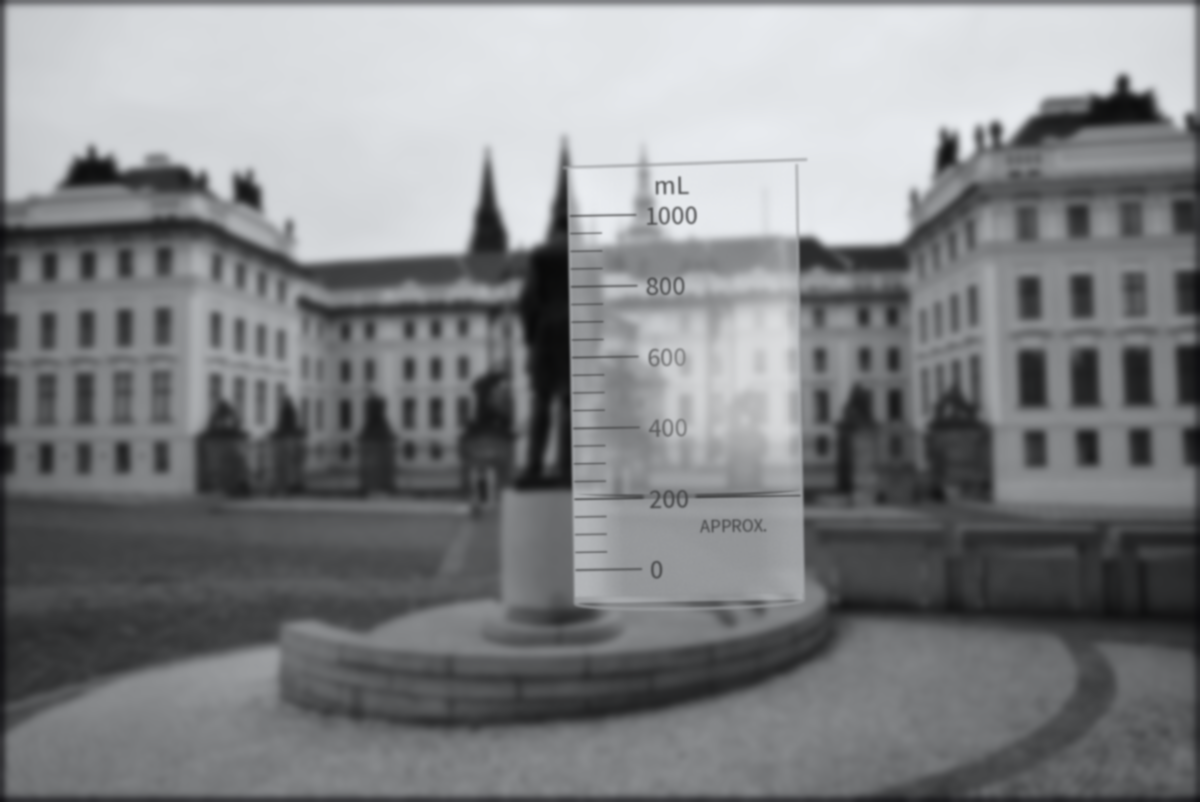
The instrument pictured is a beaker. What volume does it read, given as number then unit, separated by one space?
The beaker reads 200 mL
